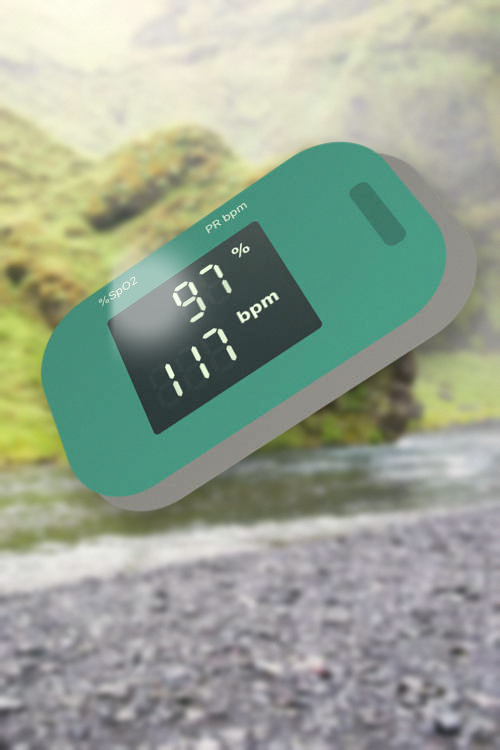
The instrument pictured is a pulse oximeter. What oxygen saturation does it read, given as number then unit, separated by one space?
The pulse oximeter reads 97 %
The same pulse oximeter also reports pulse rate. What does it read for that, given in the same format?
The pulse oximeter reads 117 bpm
